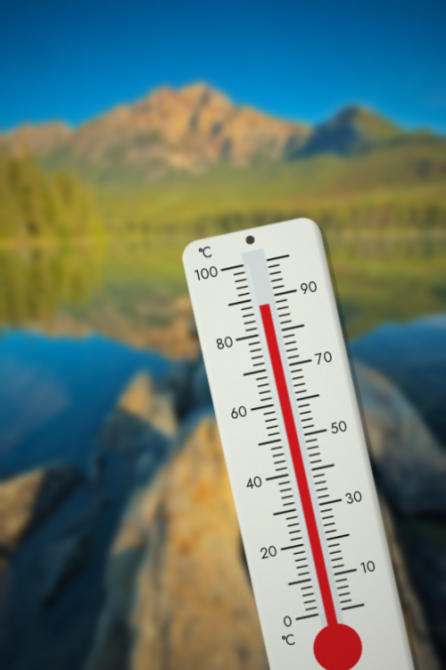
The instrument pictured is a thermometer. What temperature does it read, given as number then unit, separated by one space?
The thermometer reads 88 °C
